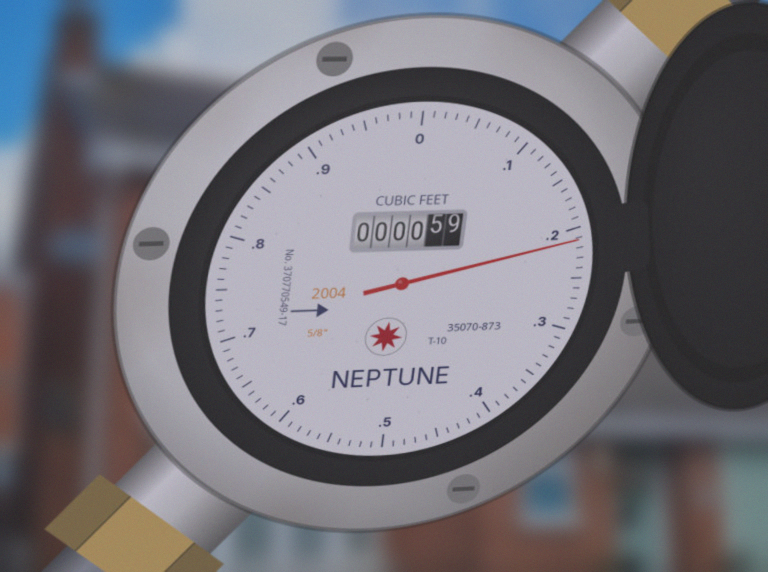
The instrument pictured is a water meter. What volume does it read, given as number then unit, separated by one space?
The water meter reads 59.21 ft³
